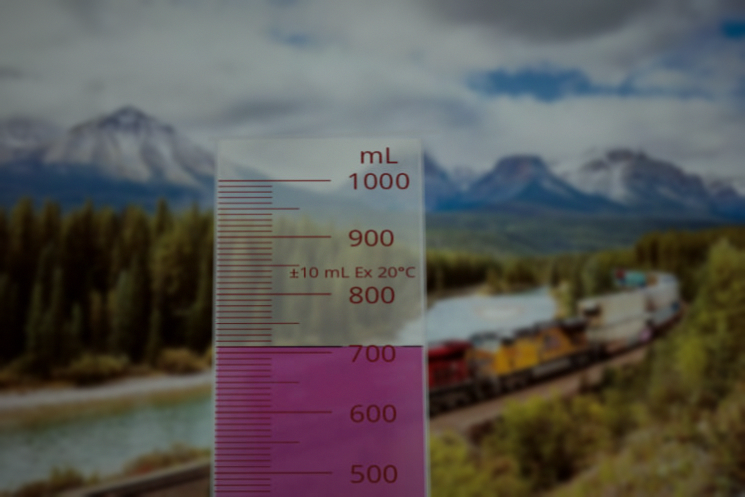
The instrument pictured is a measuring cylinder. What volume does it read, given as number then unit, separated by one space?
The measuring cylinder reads 710 mL
